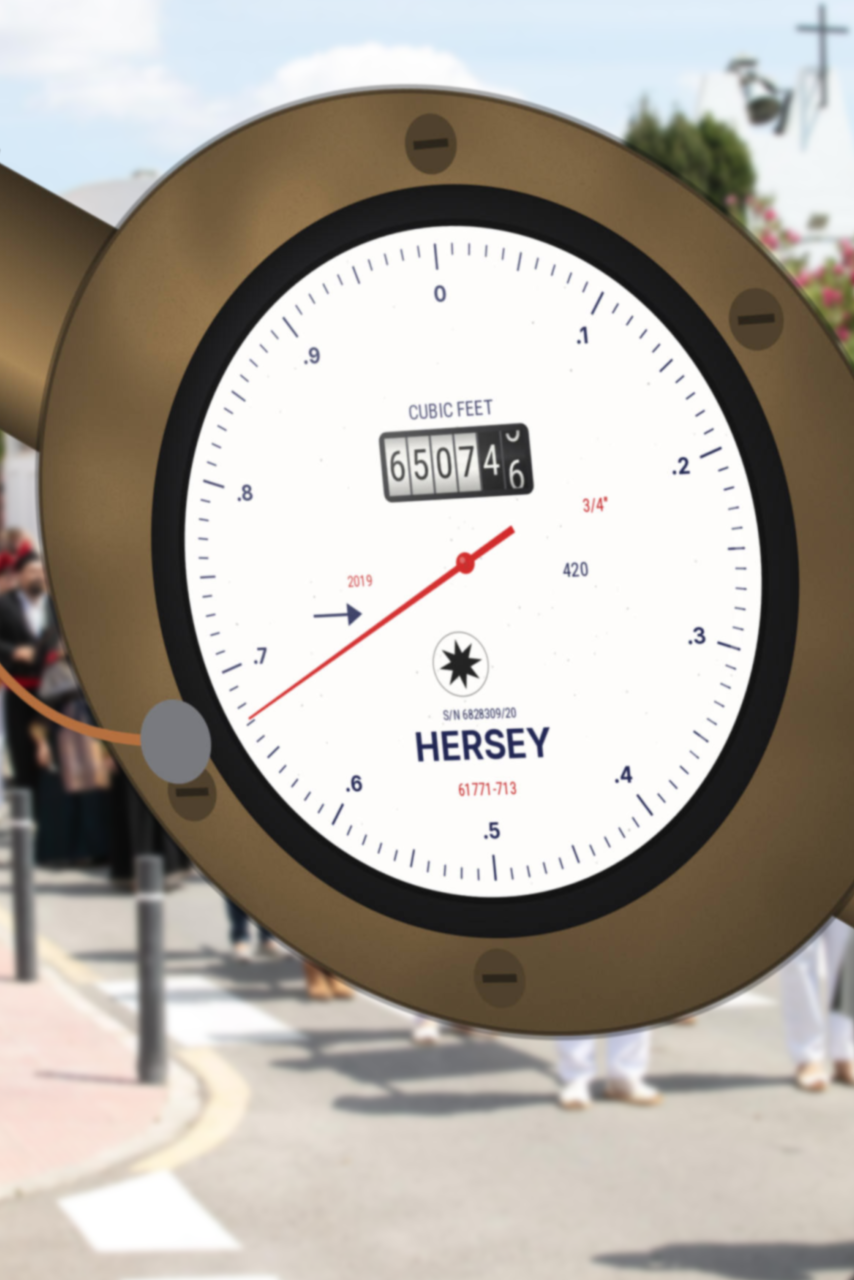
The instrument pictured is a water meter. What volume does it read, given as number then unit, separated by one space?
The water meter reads 650745.67 ft³
